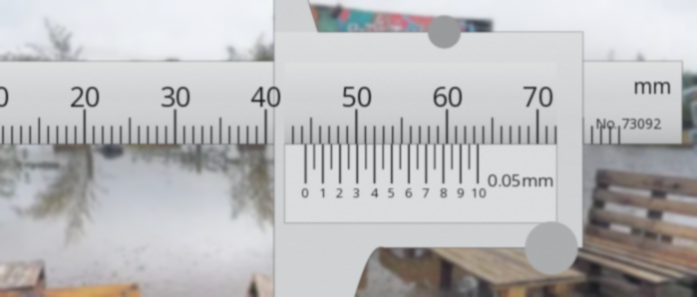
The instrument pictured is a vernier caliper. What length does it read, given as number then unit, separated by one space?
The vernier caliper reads 44.4 mm
